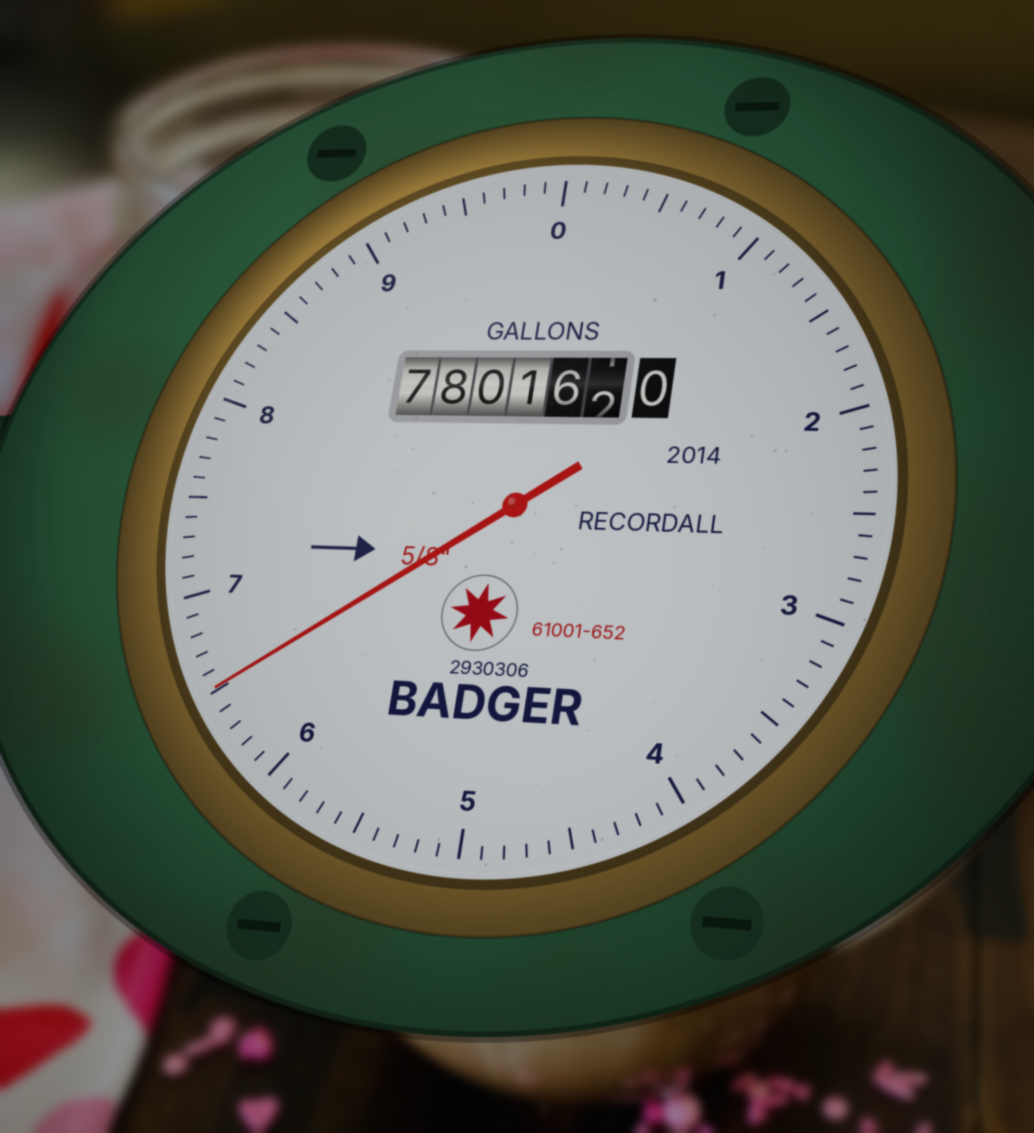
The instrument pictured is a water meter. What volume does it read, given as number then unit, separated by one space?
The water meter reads 7801616.5 gal
